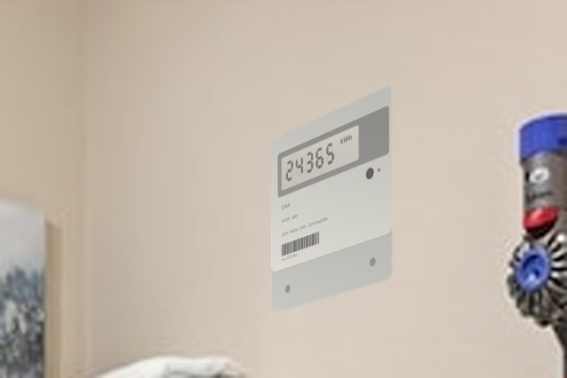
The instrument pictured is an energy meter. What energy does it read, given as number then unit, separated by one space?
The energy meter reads 24365 kWh
